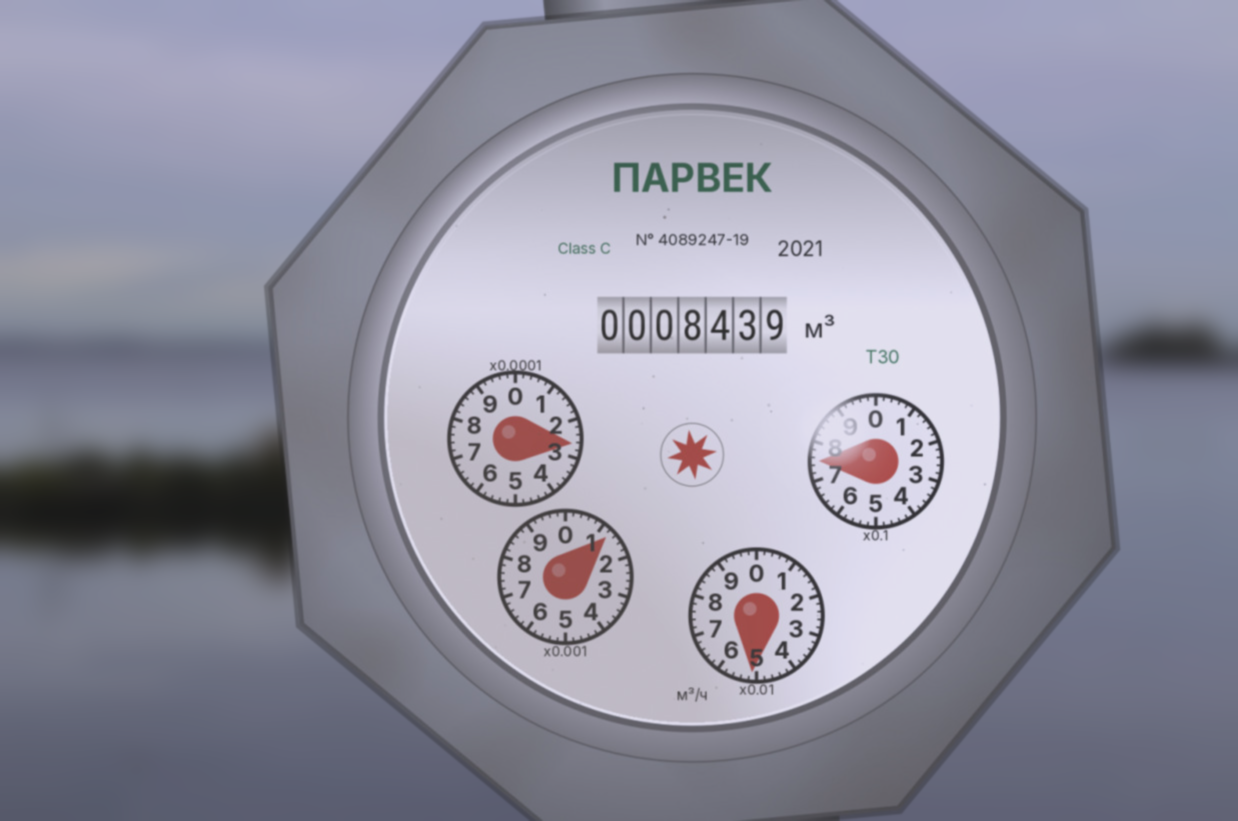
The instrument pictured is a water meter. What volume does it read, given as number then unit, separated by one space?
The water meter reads 8439.7512 m³
